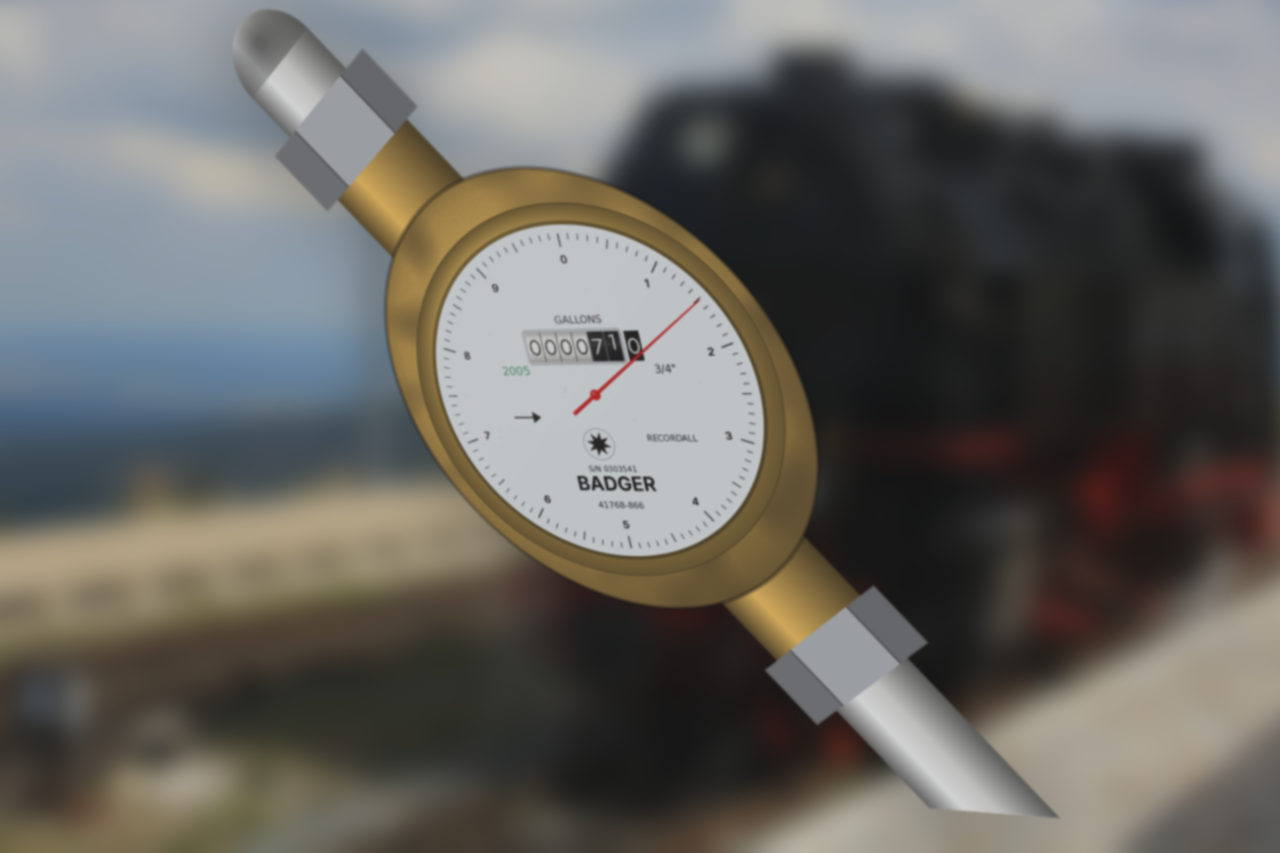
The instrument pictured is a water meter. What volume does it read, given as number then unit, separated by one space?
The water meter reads 711.5 gal
